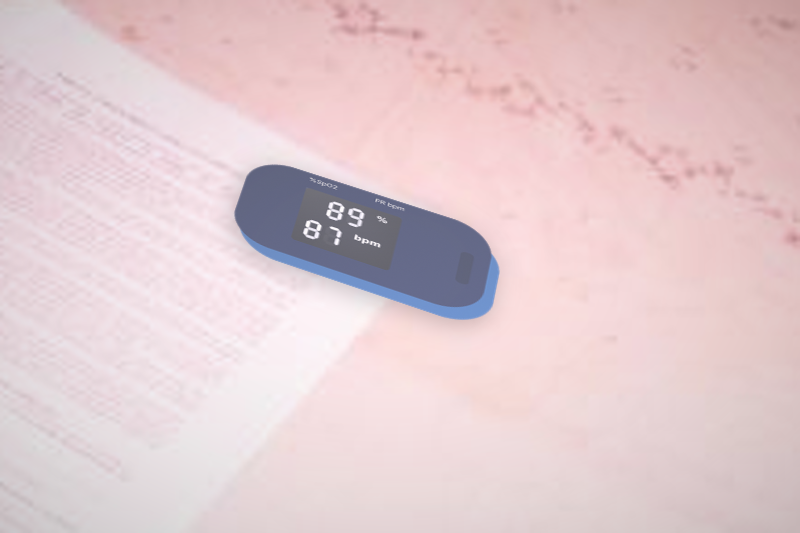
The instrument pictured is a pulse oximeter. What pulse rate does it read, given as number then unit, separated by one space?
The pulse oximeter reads 87 bpm
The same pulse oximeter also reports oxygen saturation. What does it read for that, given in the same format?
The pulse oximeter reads 89 %
